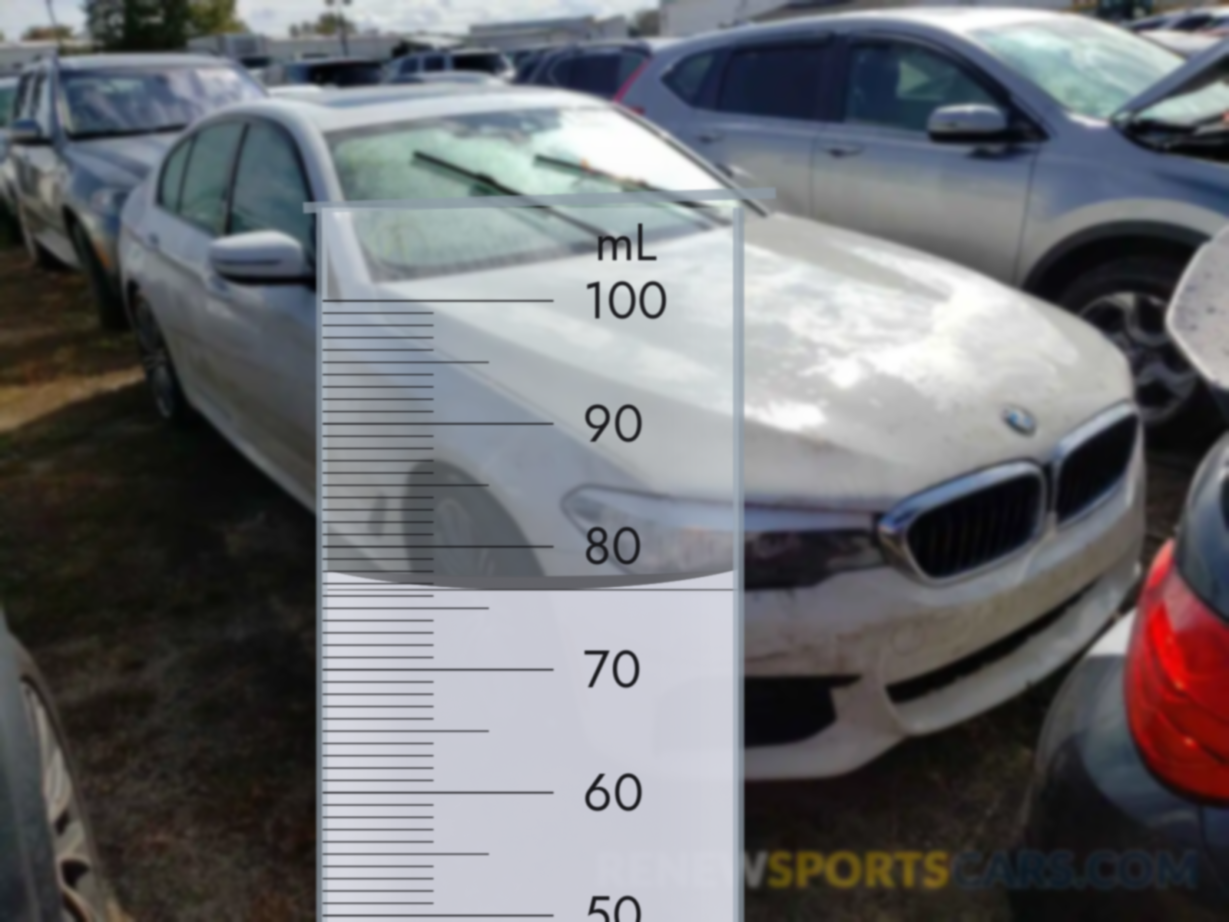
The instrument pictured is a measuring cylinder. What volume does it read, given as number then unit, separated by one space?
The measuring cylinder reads 76.5 mL
